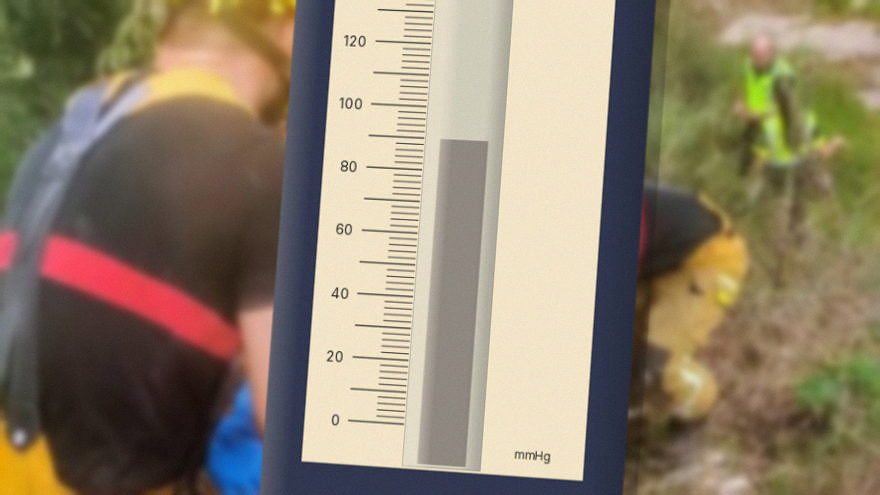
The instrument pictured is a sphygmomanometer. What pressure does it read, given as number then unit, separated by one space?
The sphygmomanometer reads 90 mmHg
